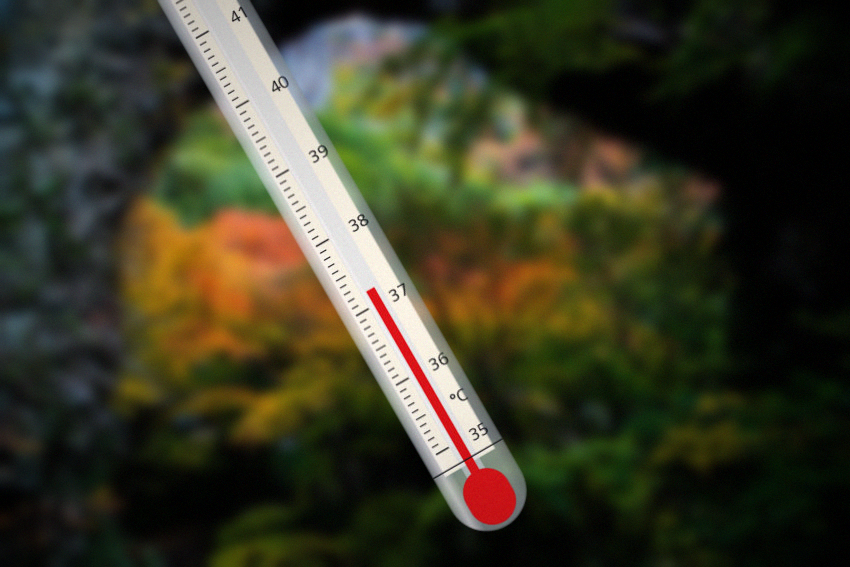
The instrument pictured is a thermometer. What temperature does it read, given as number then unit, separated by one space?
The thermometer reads 37.2 °C
